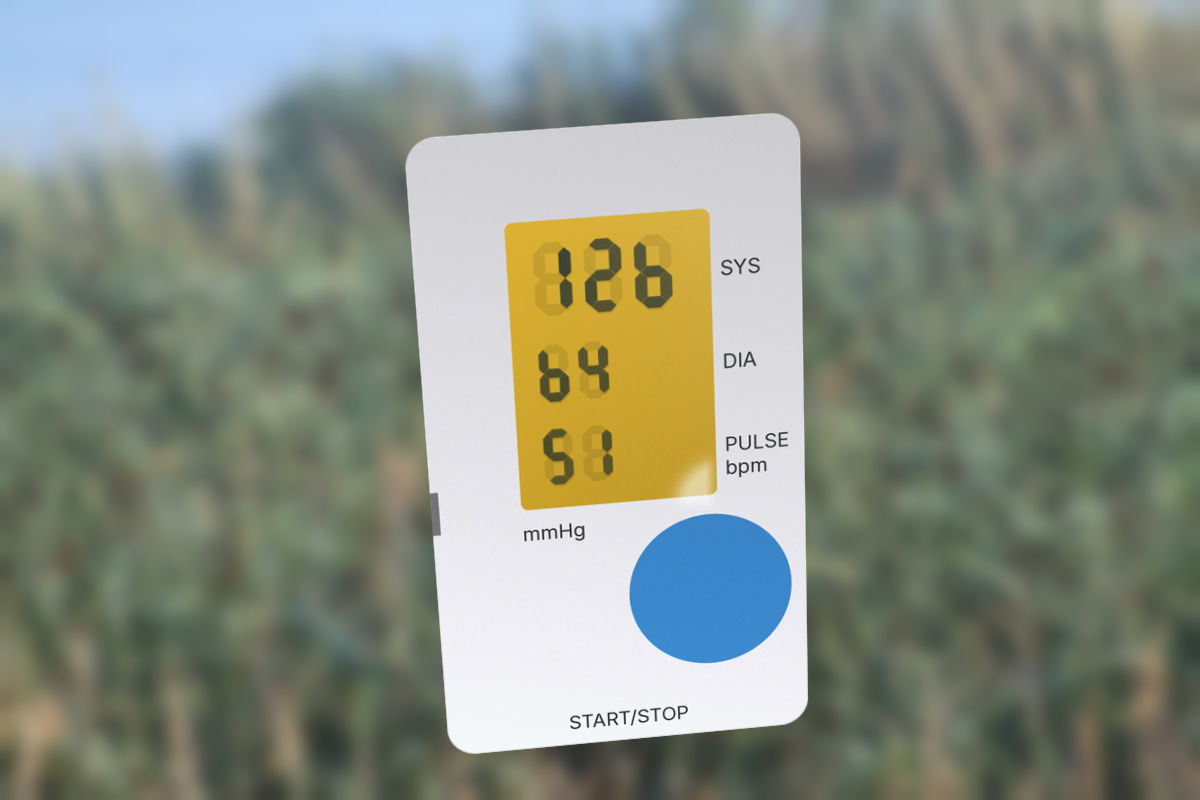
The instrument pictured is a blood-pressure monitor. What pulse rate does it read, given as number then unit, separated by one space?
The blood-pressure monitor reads 51 bpm
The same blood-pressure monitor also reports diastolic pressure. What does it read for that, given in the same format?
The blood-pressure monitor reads 64 mmHg
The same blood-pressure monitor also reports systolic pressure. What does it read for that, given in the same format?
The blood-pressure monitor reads 126 mmHg
